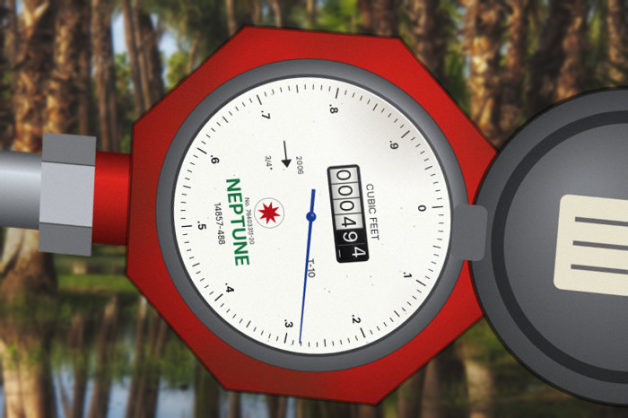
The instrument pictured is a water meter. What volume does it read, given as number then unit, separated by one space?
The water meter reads 494.28 ft³
